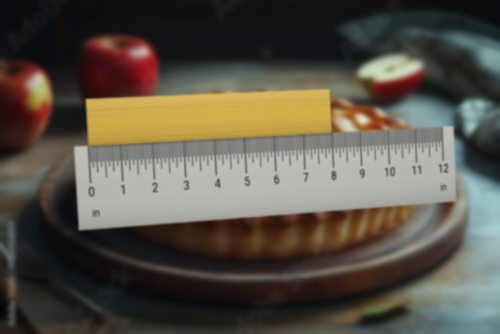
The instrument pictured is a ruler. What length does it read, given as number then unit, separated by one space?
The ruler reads 8 in
